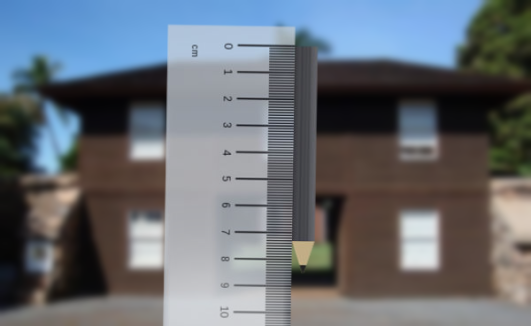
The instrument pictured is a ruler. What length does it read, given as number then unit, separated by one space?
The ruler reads 8.5 cm
